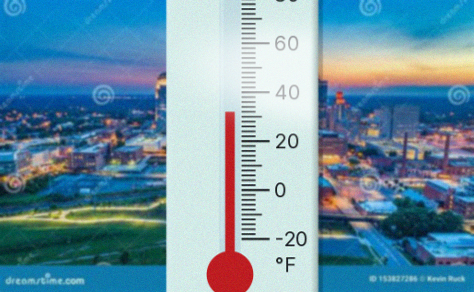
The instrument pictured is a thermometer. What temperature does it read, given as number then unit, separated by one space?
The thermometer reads 32 °F
